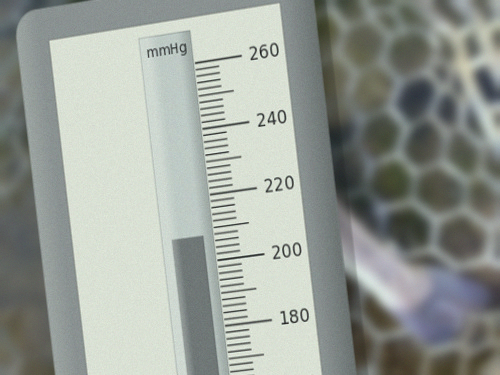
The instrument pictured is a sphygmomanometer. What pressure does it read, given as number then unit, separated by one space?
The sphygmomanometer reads 208 mmHg
